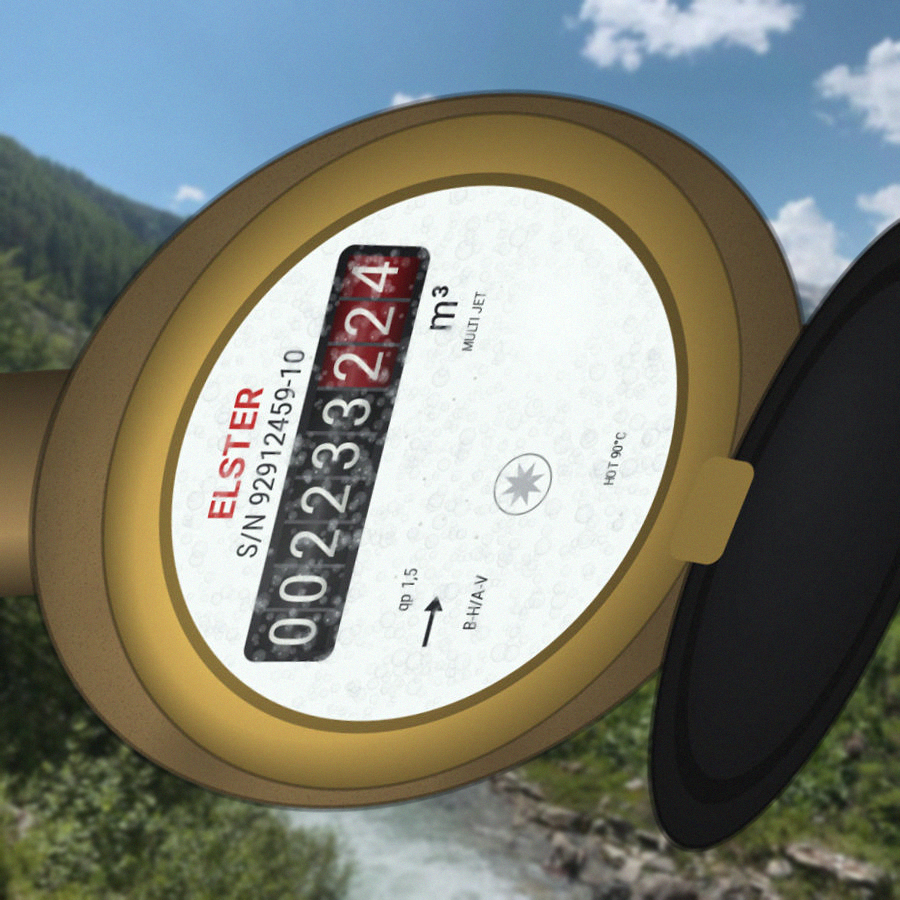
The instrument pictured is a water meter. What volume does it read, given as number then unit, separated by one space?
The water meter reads 2233.224 m³
